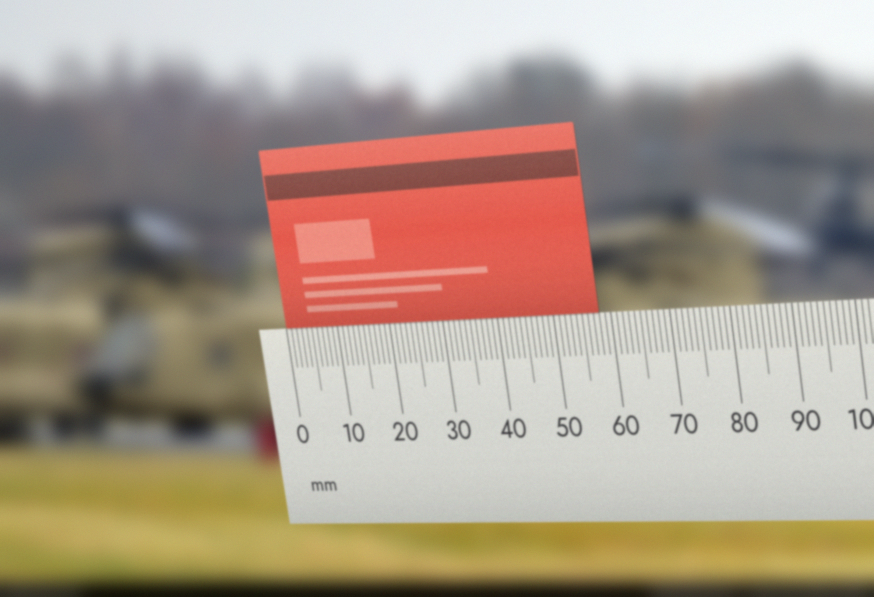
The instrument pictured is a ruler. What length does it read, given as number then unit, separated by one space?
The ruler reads 58 mm
